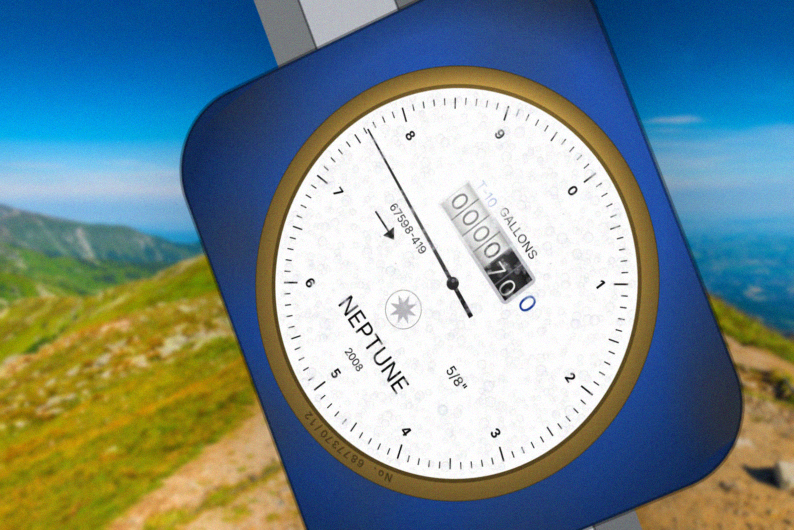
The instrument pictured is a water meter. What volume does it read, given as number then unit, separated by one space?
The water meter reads 697.6 gal
